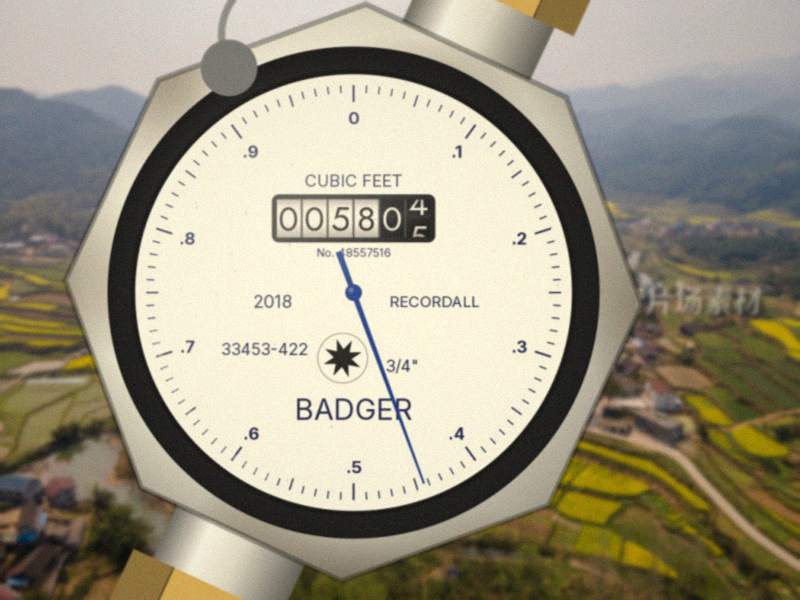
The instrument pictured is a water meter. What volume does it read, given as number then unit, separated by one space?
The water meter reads 5804.44 ft³
